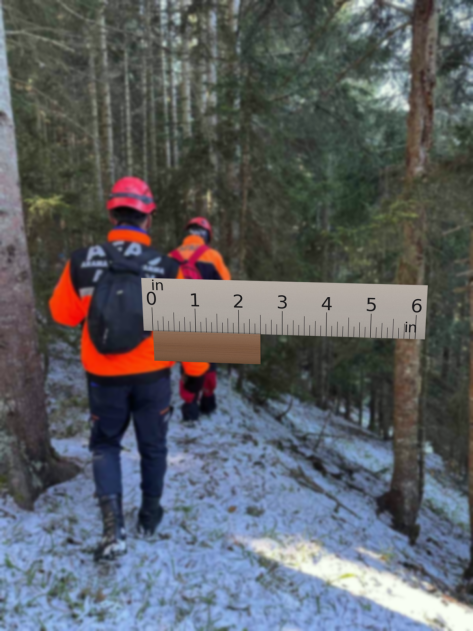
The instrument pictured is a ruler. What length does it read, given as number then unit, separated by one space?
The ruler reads 2.5 in
